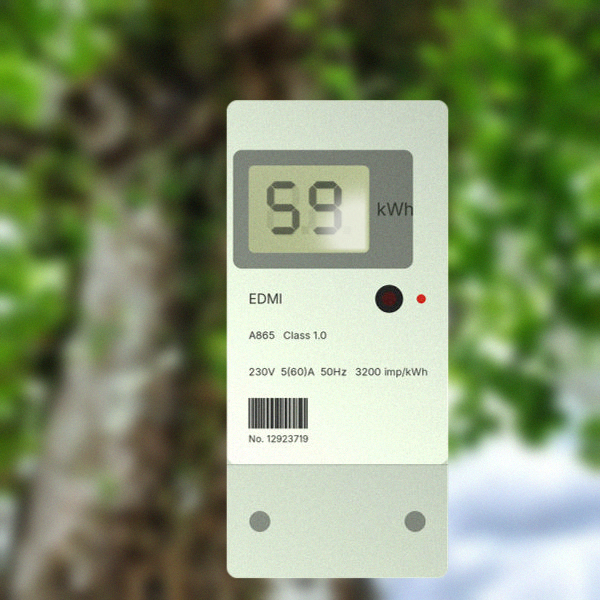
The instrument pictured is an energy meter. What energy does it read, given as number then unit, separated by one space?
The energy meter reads 59 kWh
